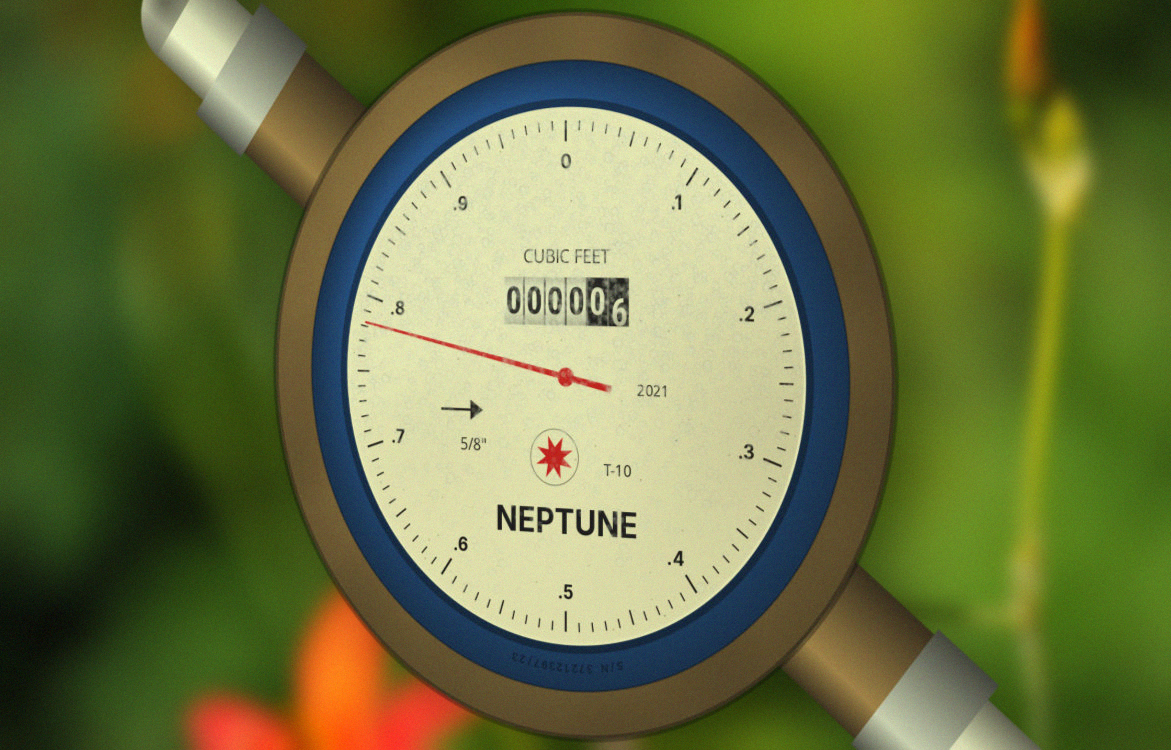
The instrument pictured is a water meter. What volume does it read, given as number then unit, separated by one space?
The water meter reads 5.78 ft³
